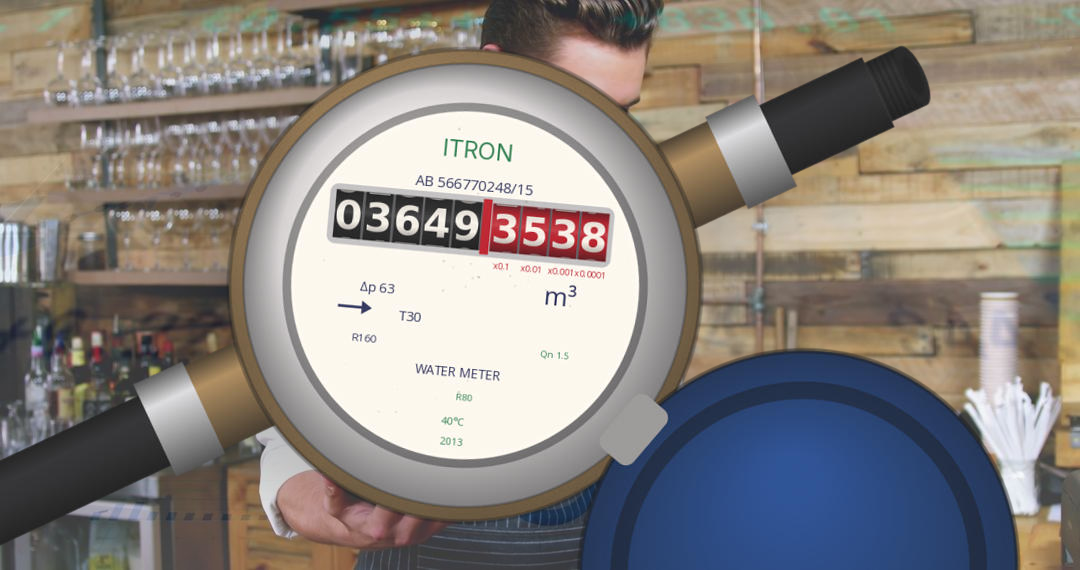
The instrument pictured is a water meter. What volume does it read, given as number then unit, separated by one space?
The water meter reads 3649.3538 m³
